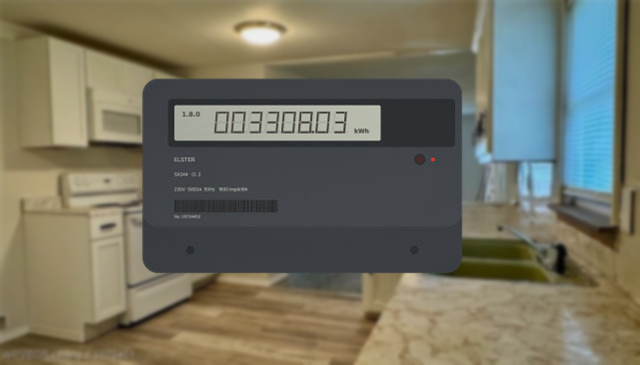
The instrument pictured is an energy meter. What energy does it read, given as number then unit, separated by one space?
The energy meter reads 3308.03 kWh
